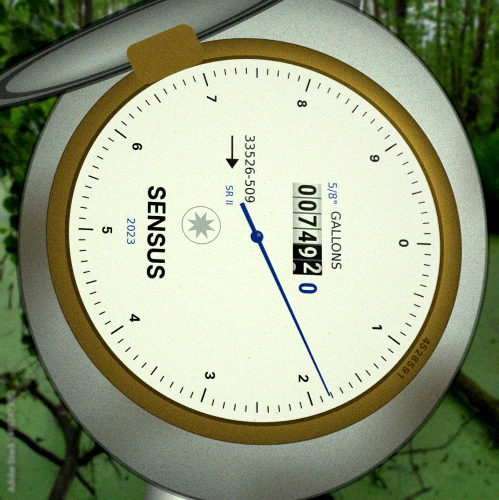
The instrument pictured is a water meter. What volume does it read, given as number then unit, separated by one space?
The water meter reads 74921.8 gal
